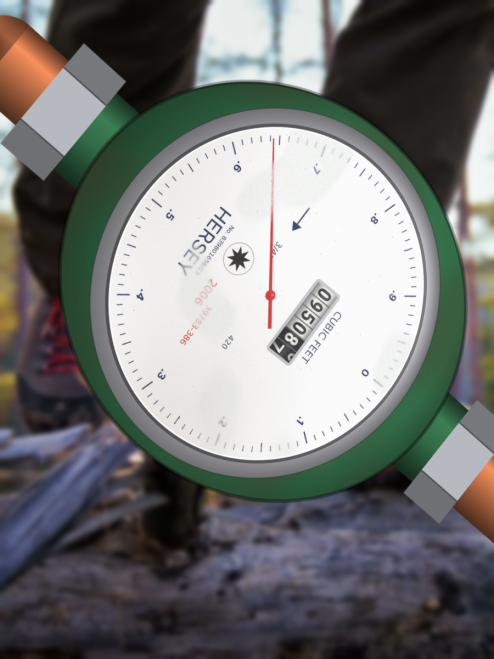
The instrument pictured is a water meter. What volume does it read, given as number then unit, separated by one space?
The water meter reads 95086.64 ft³
